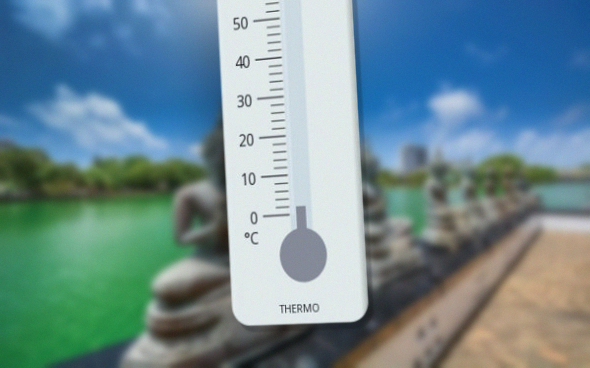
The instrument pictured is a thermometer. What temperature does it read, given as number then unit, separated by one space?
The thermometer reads 2 °C
